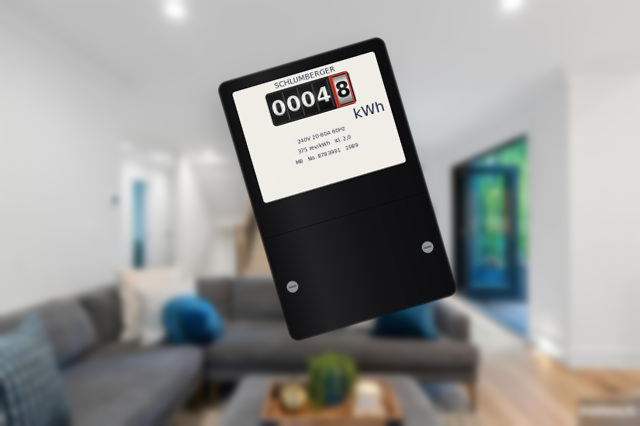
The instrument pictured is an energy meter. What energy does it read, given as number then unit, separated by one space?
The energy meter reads 4.8 kWh
